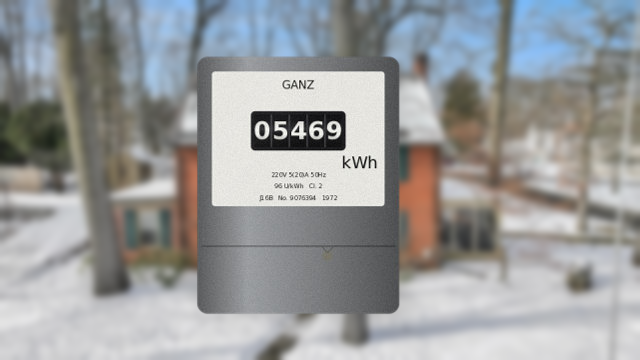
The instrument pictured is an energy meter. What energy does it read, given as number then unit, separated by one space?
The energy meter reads 5469 kWh
